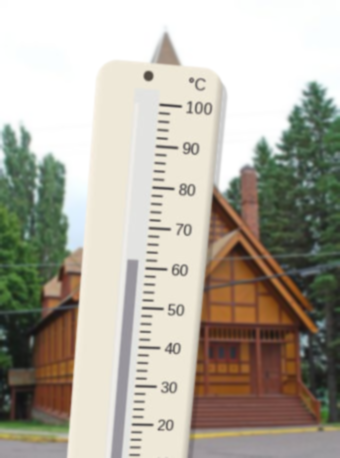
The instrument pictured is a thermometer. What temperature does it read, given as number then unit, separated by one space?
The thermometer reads 62 °C
